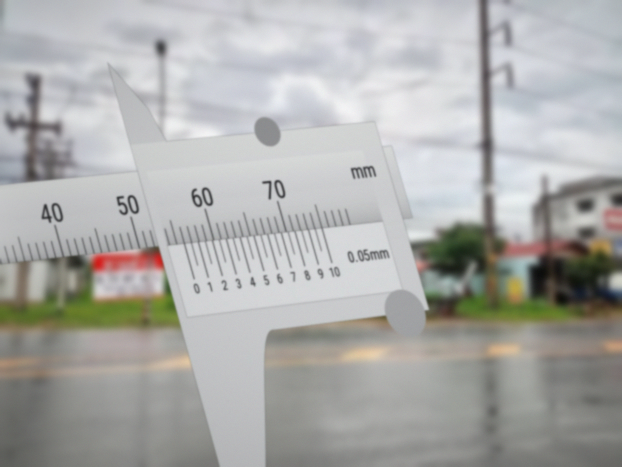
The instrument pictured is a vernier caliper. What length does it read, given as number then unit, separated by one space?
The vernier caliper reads 56.0 mm
